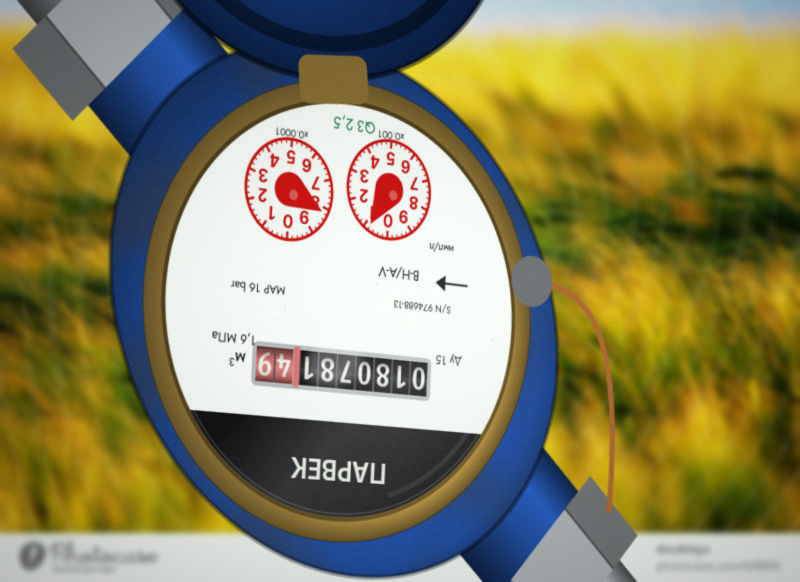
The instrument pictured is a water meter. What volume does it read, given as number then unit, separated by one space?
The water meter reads 180781.4908 m³
